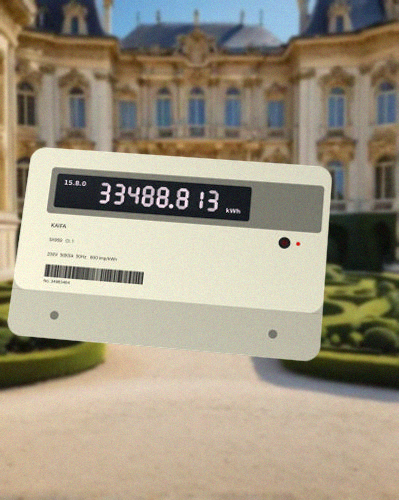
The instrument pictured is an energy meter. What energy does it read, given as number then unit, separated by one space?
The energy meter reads 33488.813 kWh
